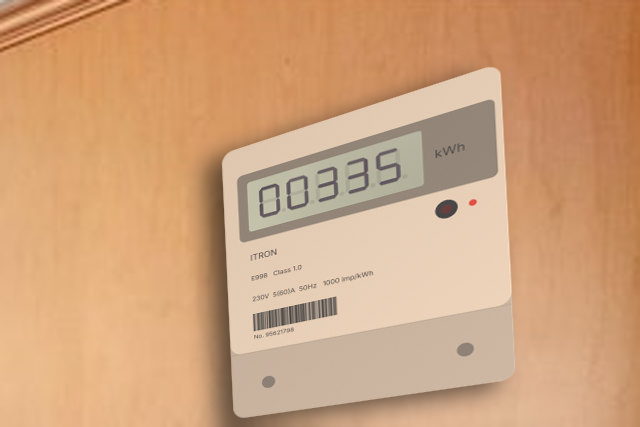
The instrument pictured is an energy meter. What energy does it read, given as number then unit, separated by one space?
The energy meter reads 335 kWh
